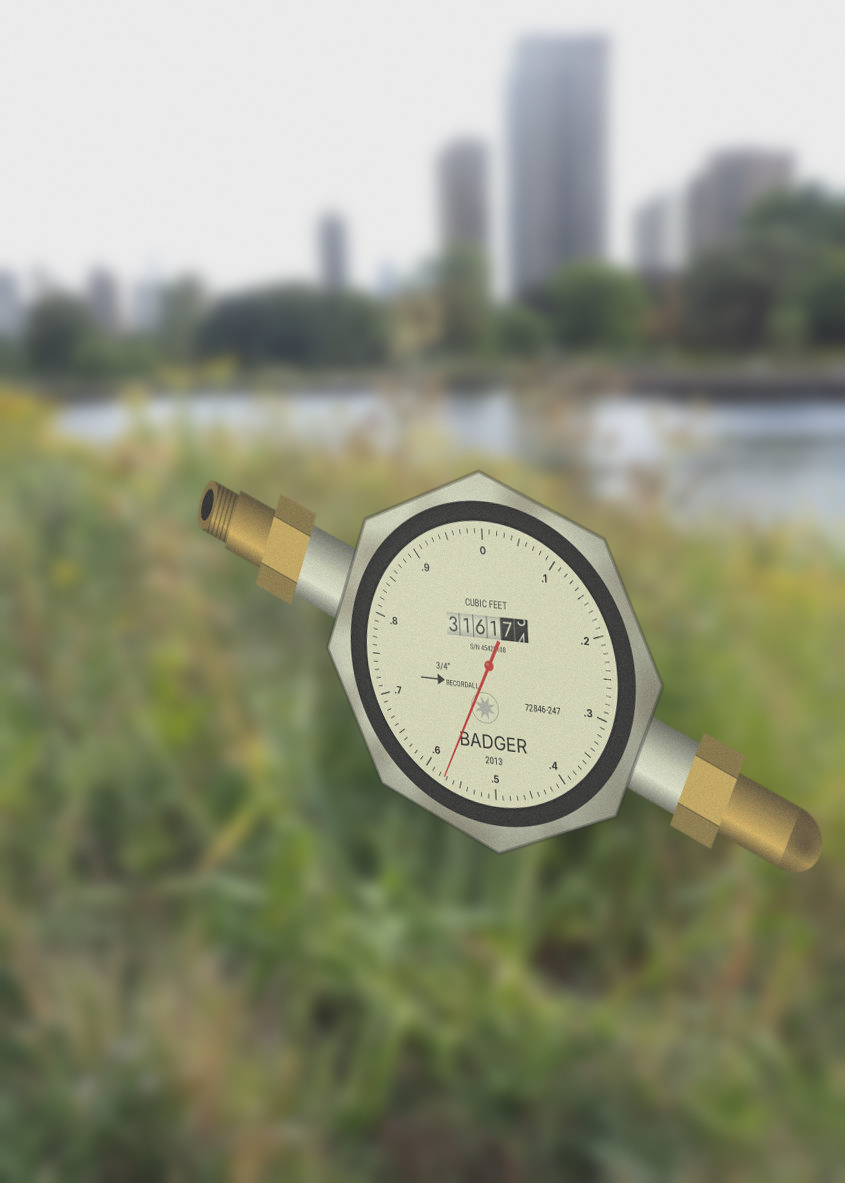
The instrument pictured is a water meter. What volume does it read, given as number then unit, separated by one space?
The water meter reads 316173.57 ft³
